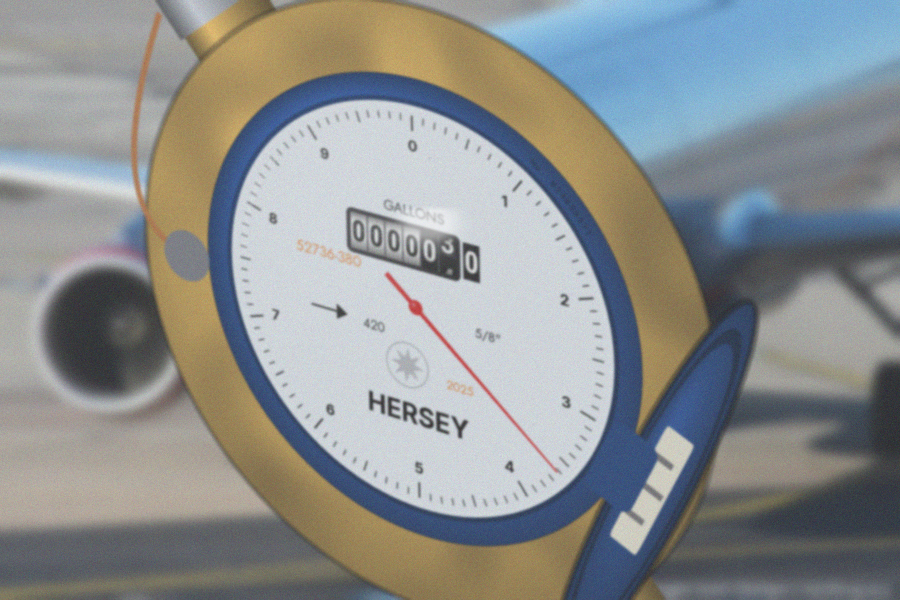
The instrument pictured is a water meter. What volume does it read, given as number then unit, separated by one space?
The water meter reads 33.6 gal
